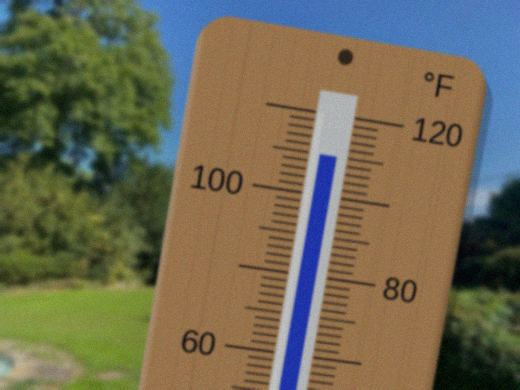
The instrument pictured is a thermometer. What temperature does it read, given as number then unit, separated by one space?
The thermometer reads 110 °F
